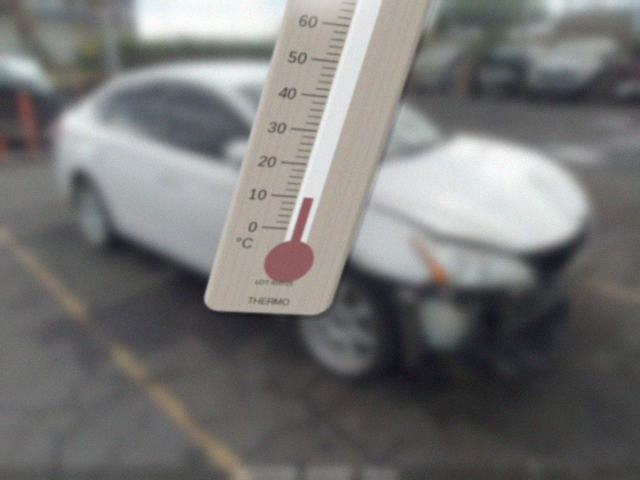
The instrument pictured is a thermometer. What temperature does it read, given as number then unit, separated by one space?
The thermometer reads 10 °C
